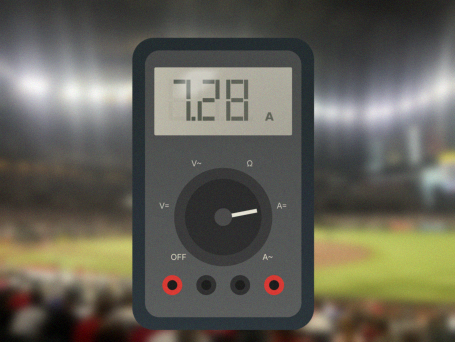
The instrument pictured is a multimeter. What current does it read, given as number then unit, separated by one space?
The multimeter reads 7.28 A
